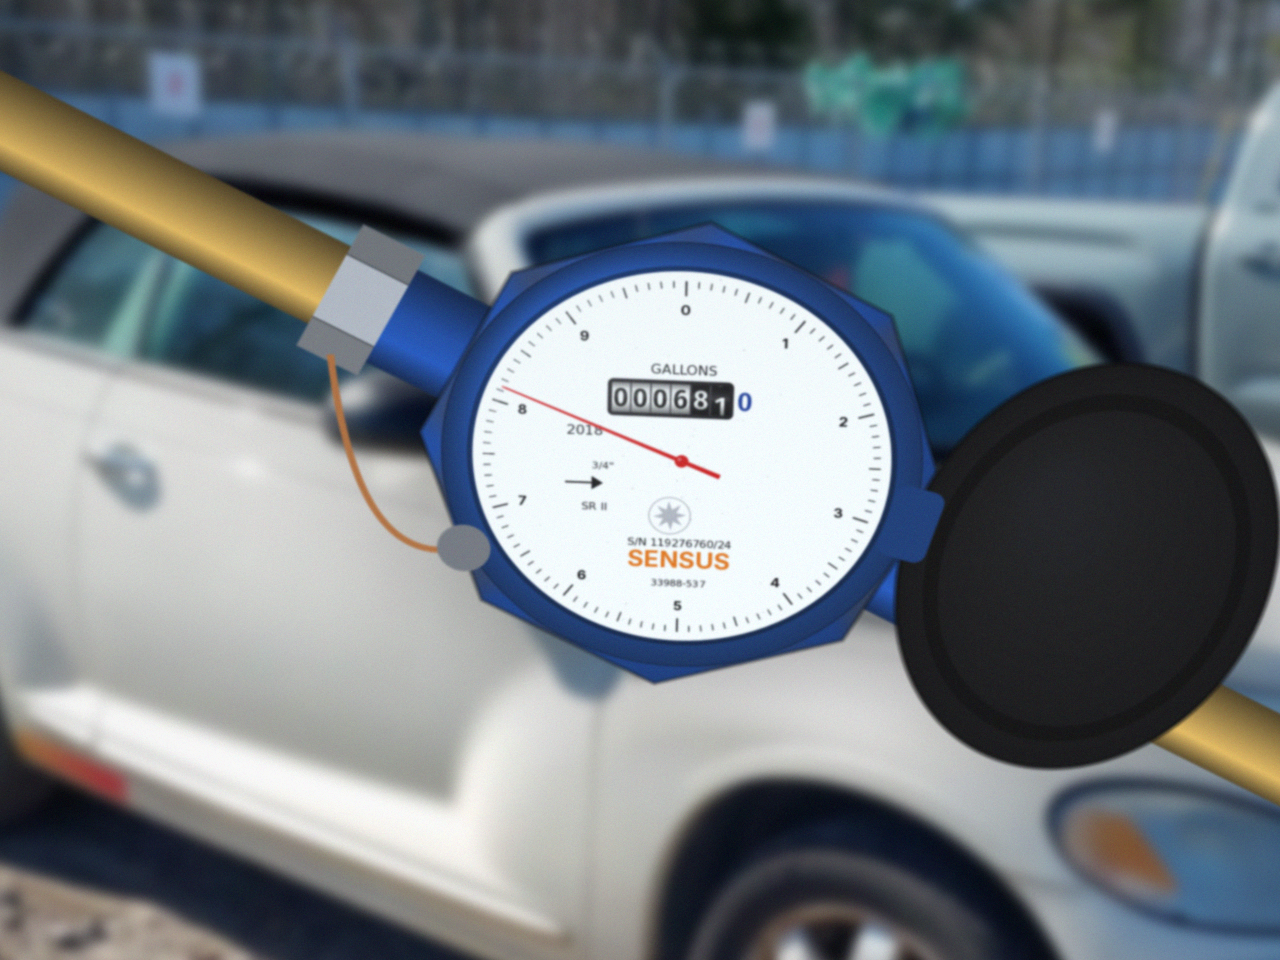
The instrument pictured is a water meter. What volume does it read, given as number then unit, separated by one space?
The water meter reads 6808.1 gal
